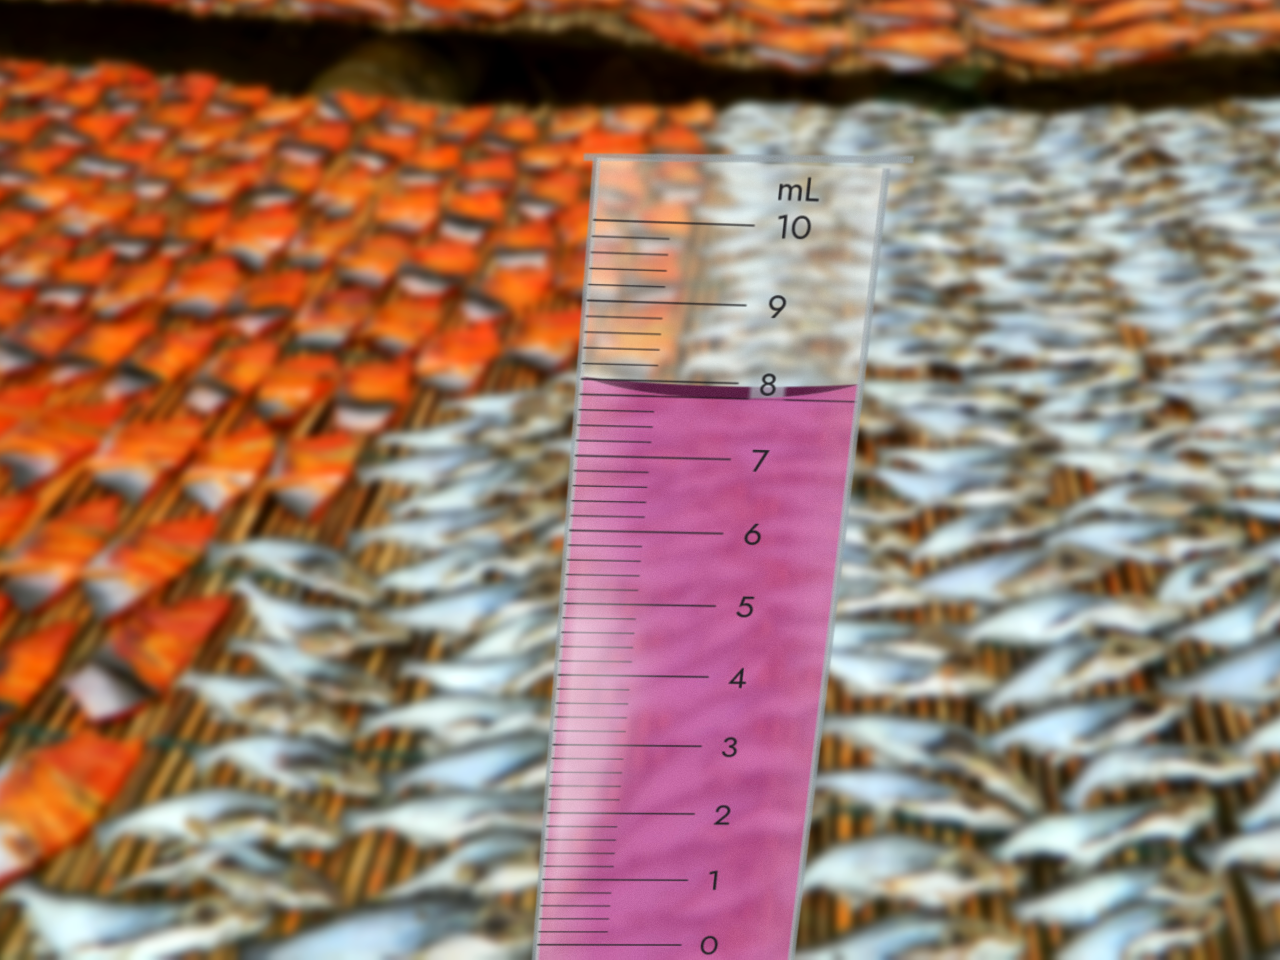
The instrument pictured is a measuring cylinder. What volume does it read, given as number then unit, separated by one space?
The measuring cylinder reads 7.8 mL
